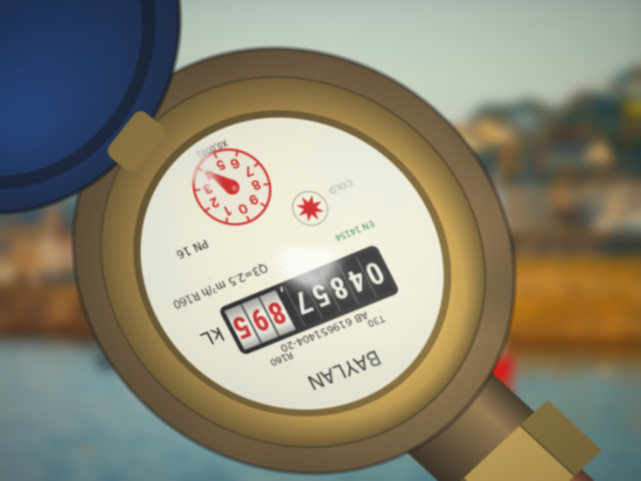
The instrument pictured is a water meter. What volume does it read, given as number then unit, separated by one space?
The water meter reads 4857.8954 kL
